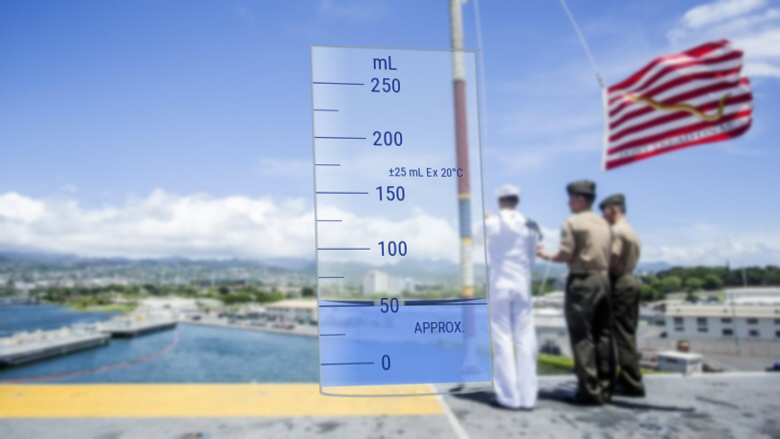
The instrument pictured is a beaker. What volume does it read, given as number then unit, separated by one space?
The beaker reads 50 mL
